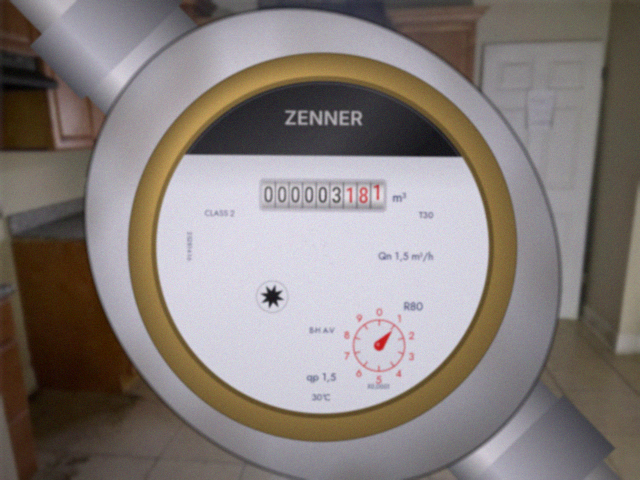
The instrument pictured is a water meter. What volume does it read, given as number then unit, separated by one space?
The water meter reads 3.1811 m³
